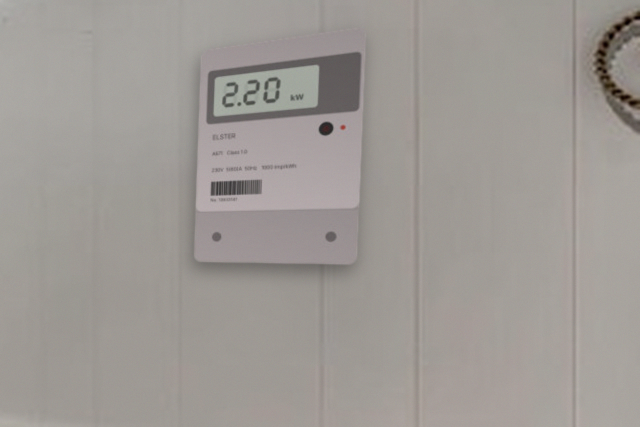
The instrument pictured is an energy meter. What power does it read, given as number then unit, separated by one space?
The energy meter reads 2.20 kW
